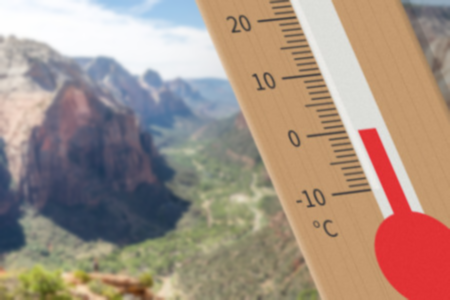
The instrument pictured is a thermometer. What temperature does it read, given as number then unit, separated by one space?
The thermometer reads 0 °C
